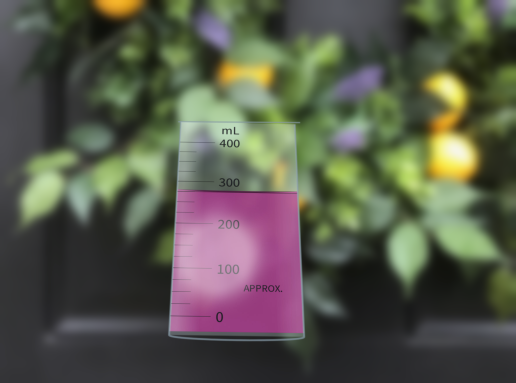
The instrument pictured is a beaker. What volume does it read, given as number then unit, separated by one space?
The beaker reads 275 mL
